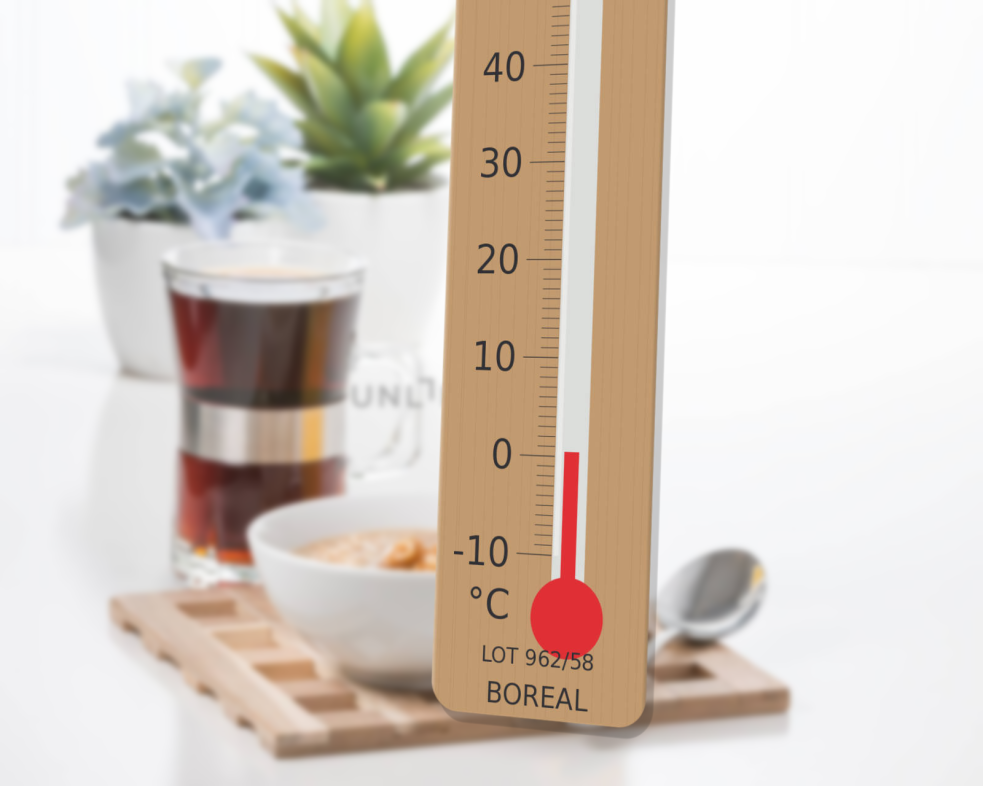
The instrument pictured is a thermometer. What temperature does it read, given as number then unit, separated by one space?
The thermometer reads 0.5 °C
